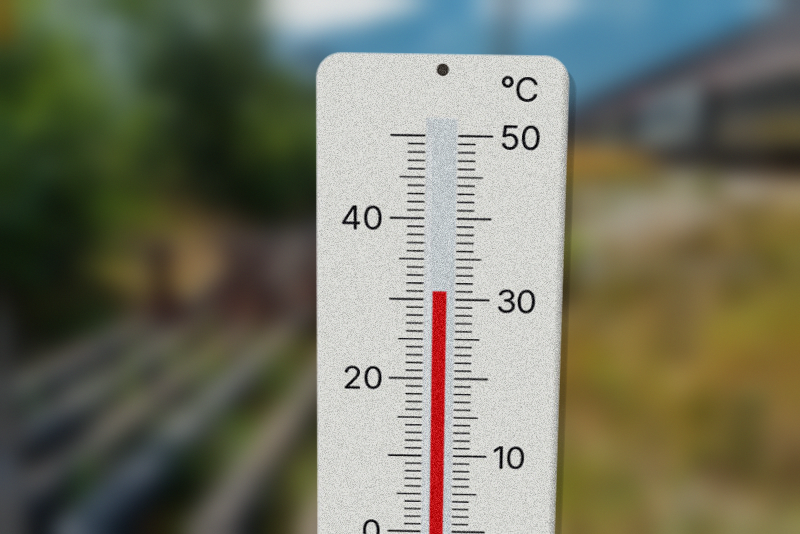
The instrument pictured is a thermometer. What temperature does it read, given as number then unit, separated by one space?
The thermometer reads 31 °C
